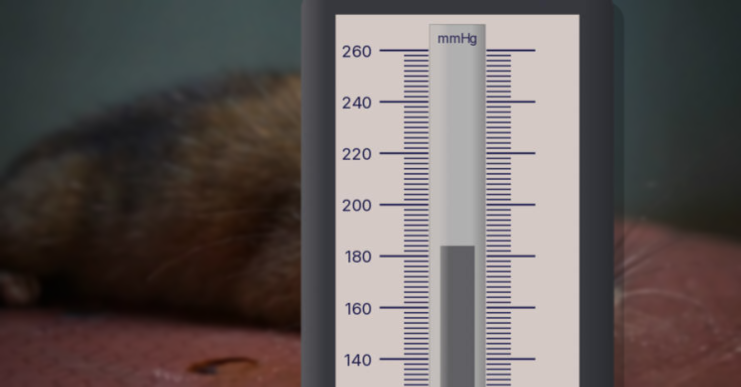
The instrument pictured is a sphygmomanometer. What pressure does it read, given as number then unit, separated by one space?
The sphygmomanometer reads 184 mmHg
